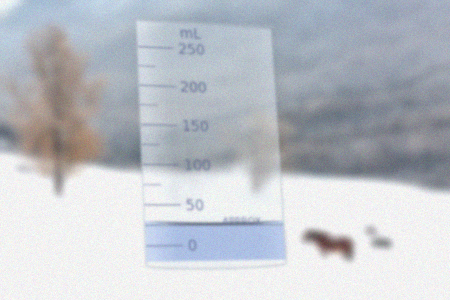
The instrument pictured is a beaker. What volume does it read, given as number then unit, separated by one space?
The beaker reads 25 mL
